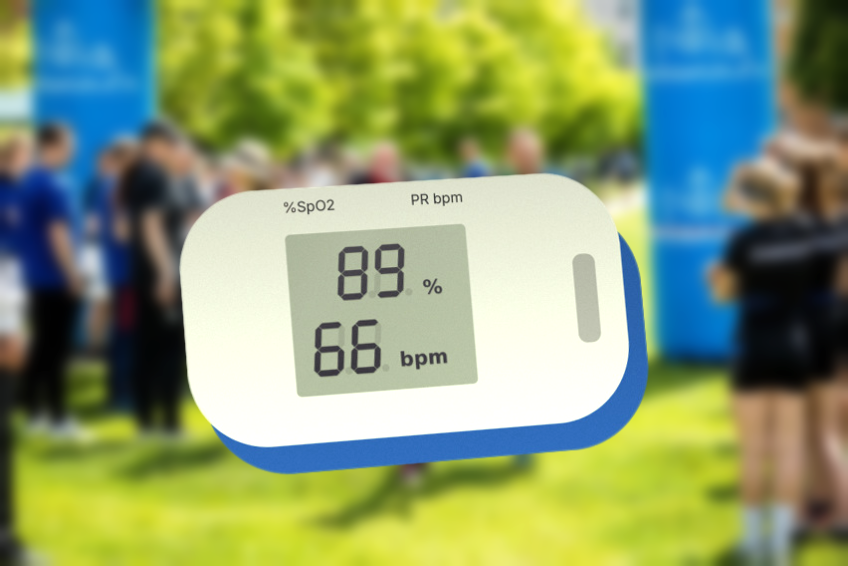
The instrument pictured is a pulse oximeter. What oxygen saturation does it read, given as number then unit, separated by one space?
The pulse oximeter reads 89 %
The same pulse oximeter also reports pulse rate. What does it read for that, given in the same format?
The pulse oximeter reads 66 bpm
